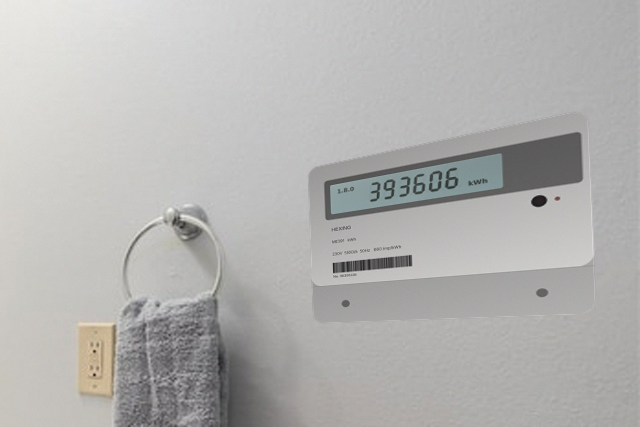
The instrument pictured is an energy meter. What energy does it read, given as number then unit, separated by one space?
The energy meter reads 393606 kWh
